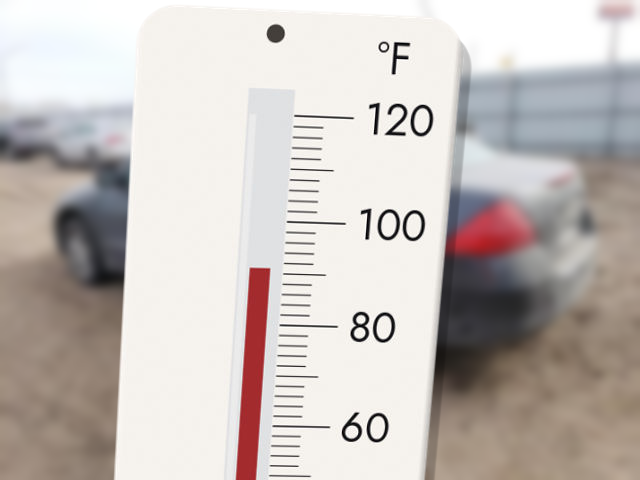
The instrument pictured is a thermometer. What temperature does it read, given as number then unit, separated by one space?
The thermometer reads 91 °F
